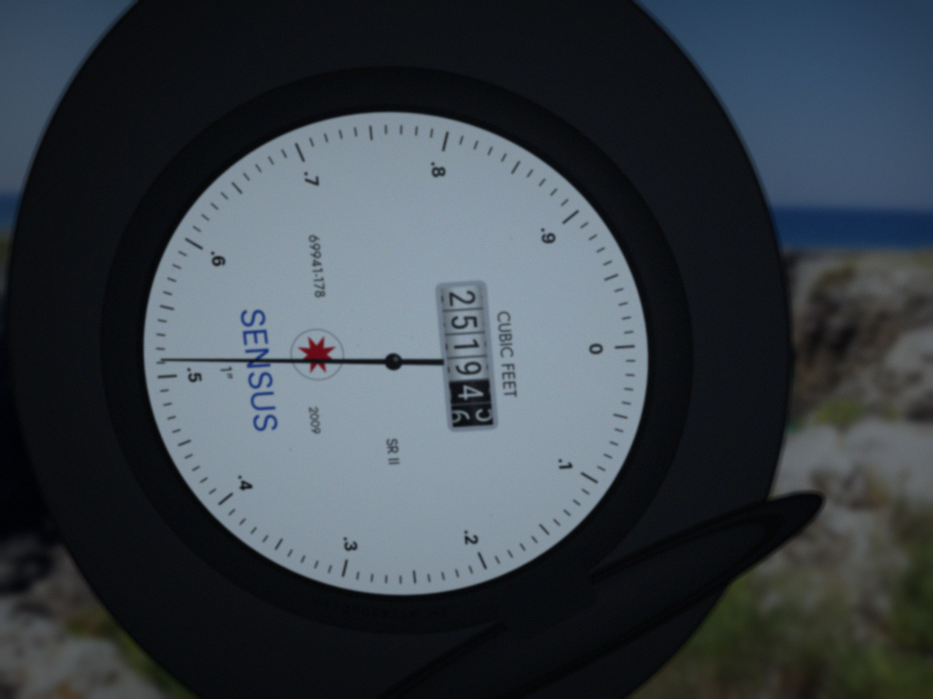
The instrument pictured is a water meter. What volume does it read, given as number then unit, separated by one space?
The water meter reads 251945.51 ft³
